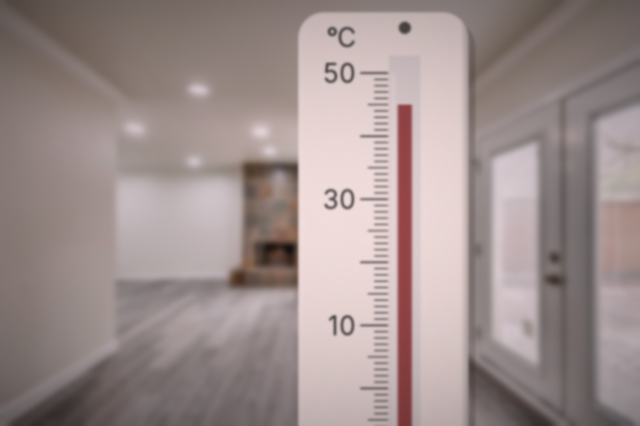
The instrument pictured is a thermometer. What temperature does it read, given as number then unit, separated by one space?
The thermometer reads 45 °C
